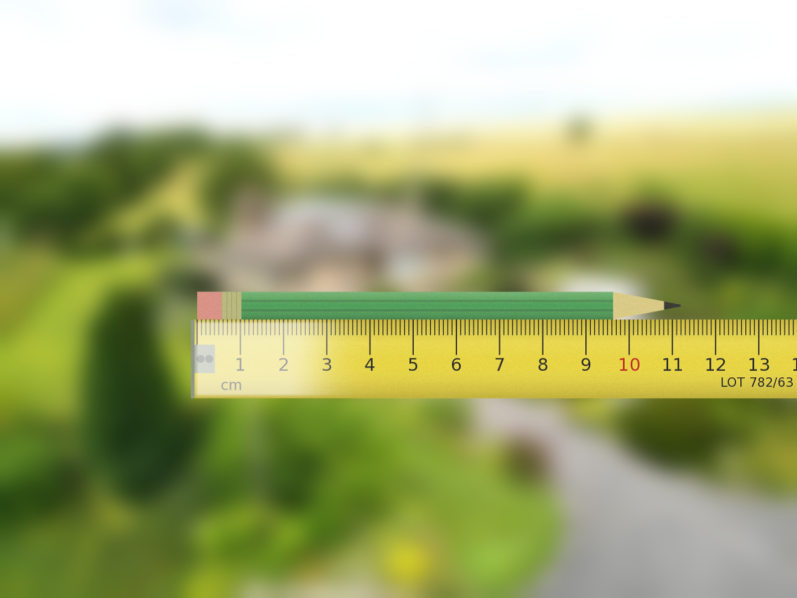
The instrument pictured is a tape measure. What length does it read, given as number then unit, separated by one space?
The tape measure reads 11.2 cm
